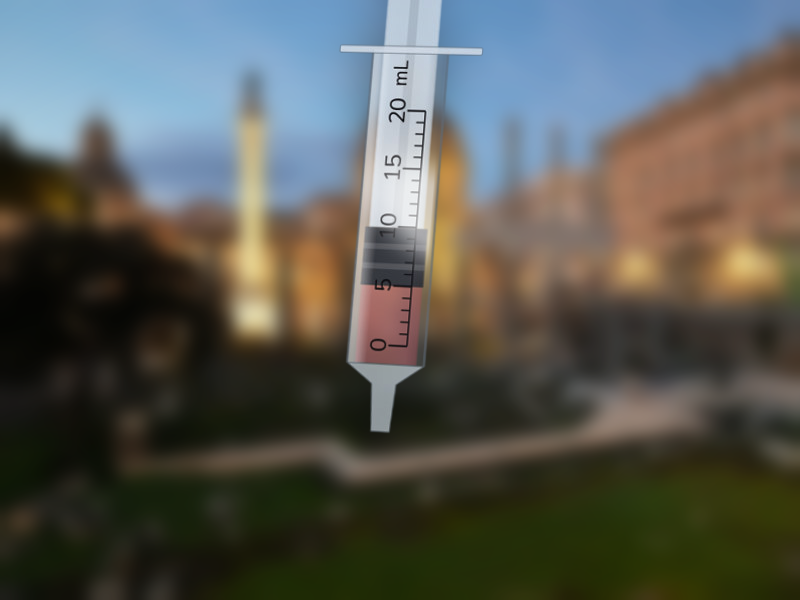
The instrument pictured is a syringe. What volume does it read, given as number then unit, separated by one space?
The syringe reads 5 mL
